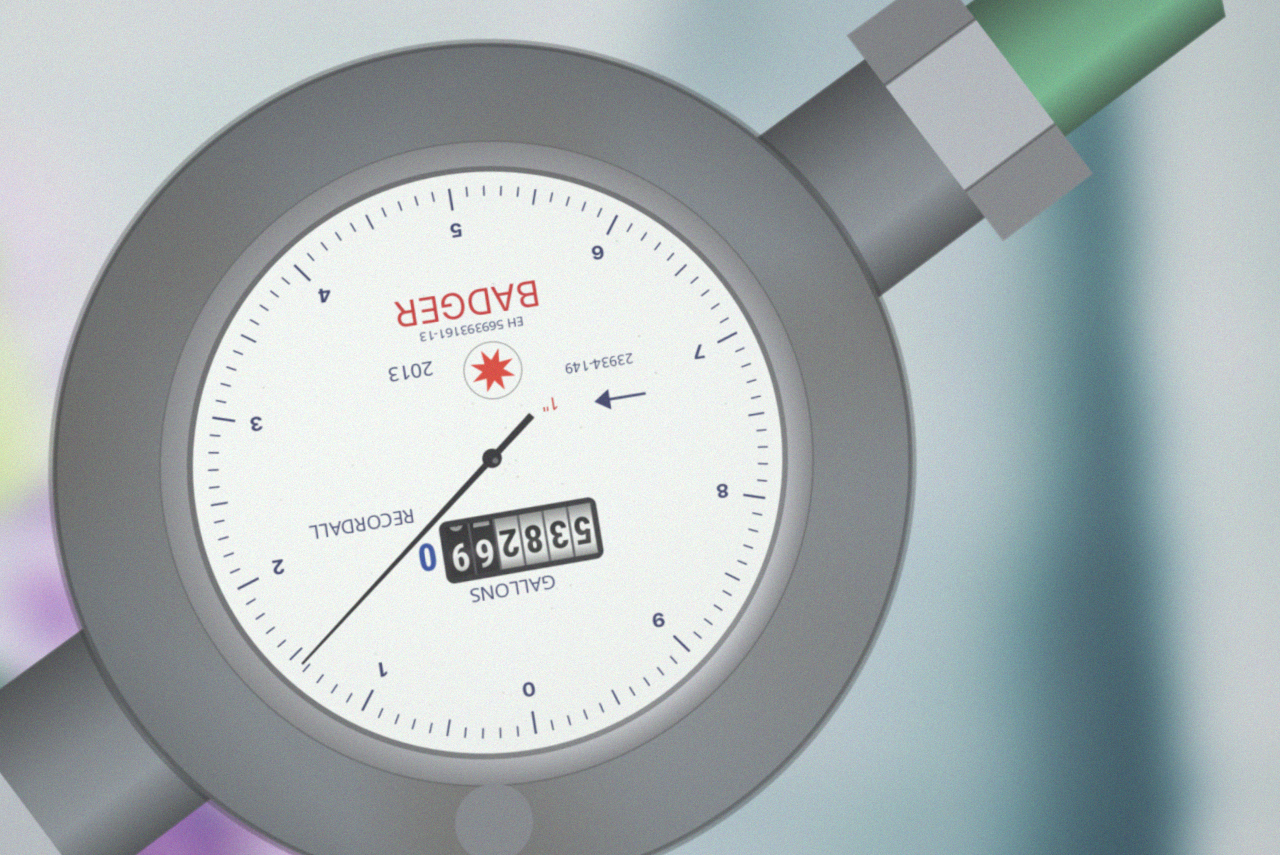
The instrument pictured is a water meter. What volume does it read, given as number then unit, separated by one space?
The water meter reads 5382691.4 gal
